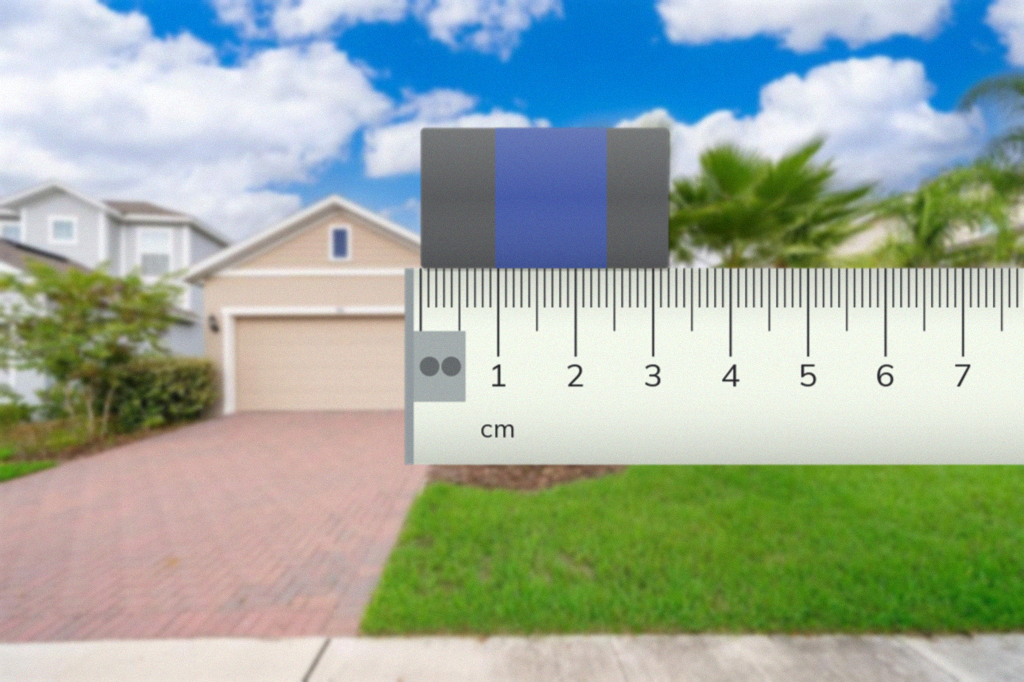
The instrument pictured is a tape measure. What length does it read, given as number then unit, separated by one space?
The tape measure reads 3.2 cm
